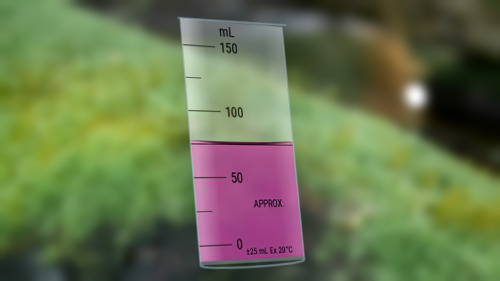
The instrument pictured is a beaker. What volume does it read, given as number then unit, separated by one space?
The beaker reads 75 mL
